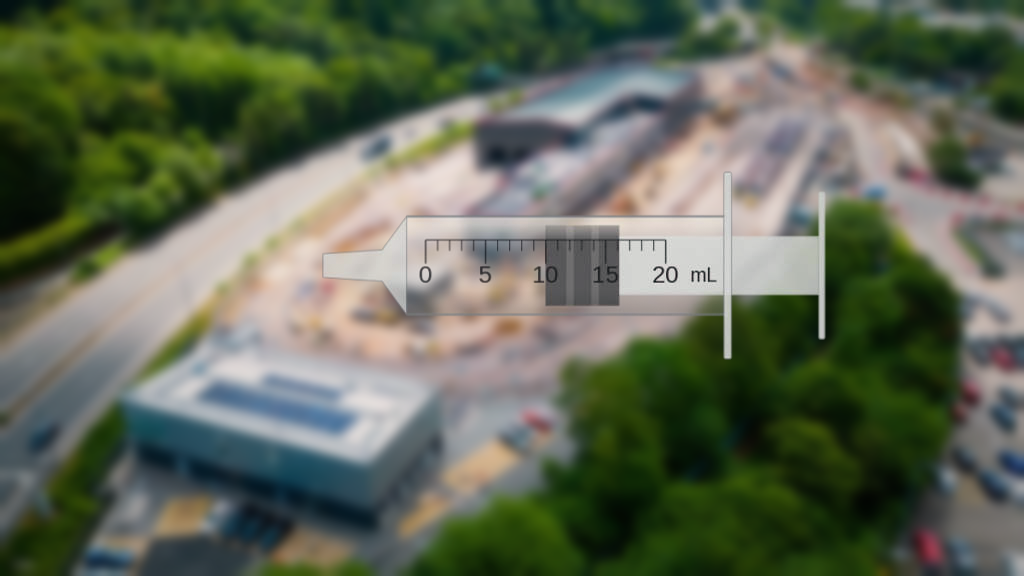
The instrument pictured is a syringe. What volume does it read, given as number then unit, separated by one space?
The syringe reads 10 mL
